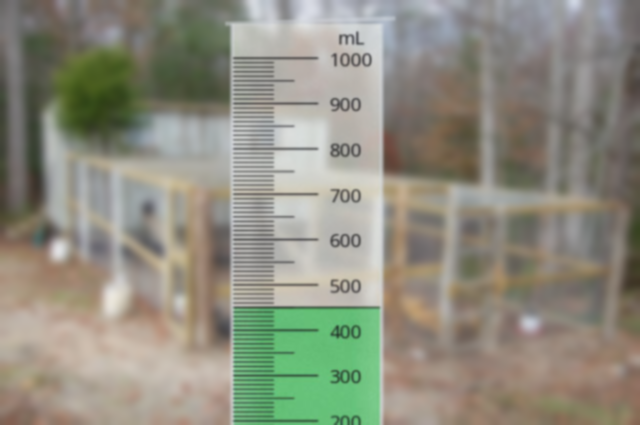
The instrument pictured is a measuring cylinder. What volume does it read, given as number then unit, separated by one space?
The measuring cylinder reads 450 mL
